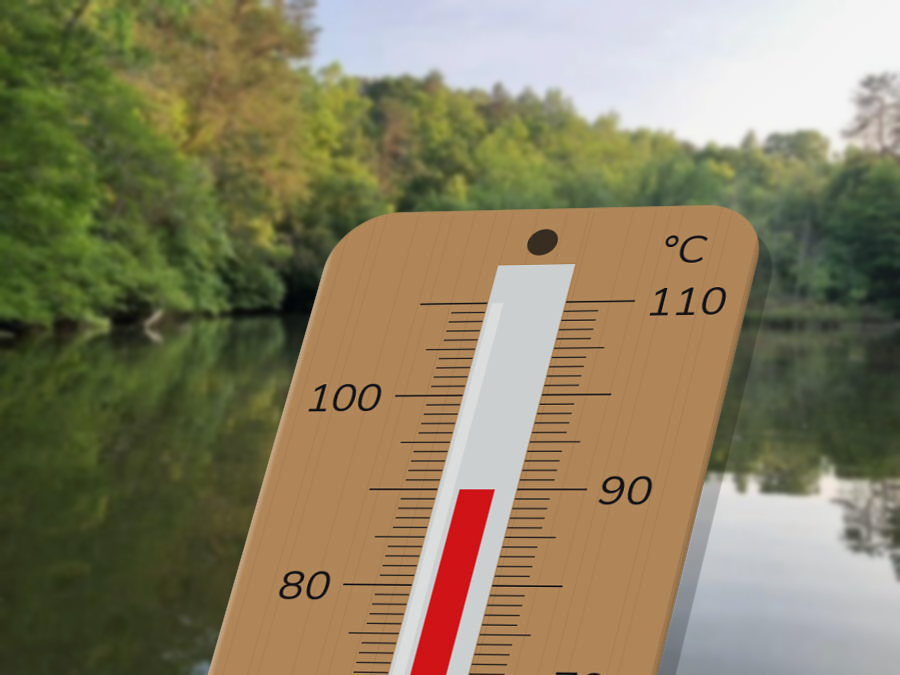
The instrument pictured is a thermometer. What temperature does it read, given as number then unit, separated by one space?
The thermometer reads 90 °C
